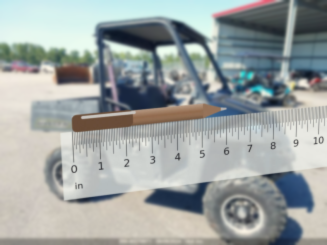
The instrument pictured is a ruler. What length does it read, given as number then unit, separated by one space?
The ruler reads 6 in
